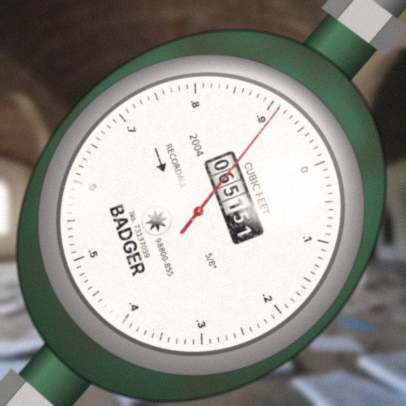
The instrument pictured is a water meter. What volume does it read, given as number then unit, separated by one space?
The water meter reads 65150.91 ft³
